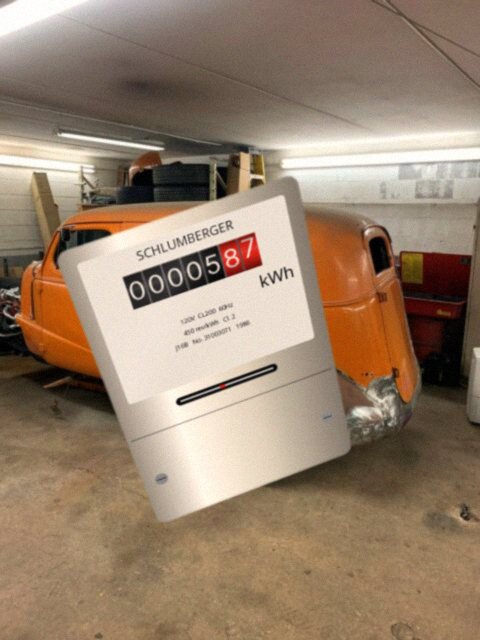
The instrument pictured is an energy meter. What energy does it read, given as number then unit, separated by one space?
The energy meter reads 5.87 kWh
